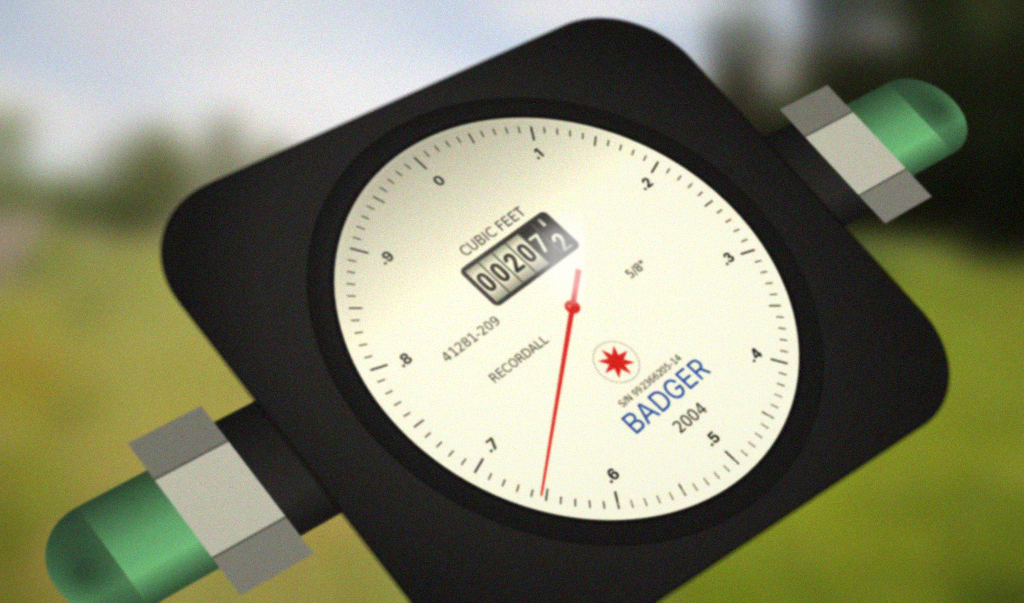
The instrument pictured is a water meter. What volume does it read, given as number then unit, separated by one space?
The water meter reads 2071.65 ft³
